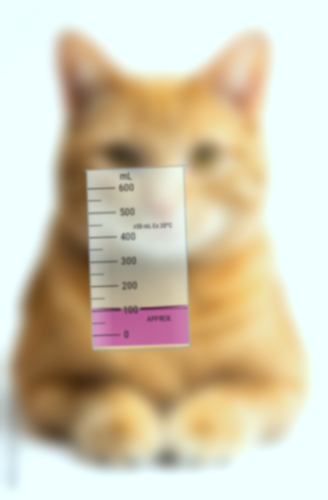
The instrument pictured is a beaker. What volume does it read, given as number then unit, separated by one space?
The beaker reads 100 mL
